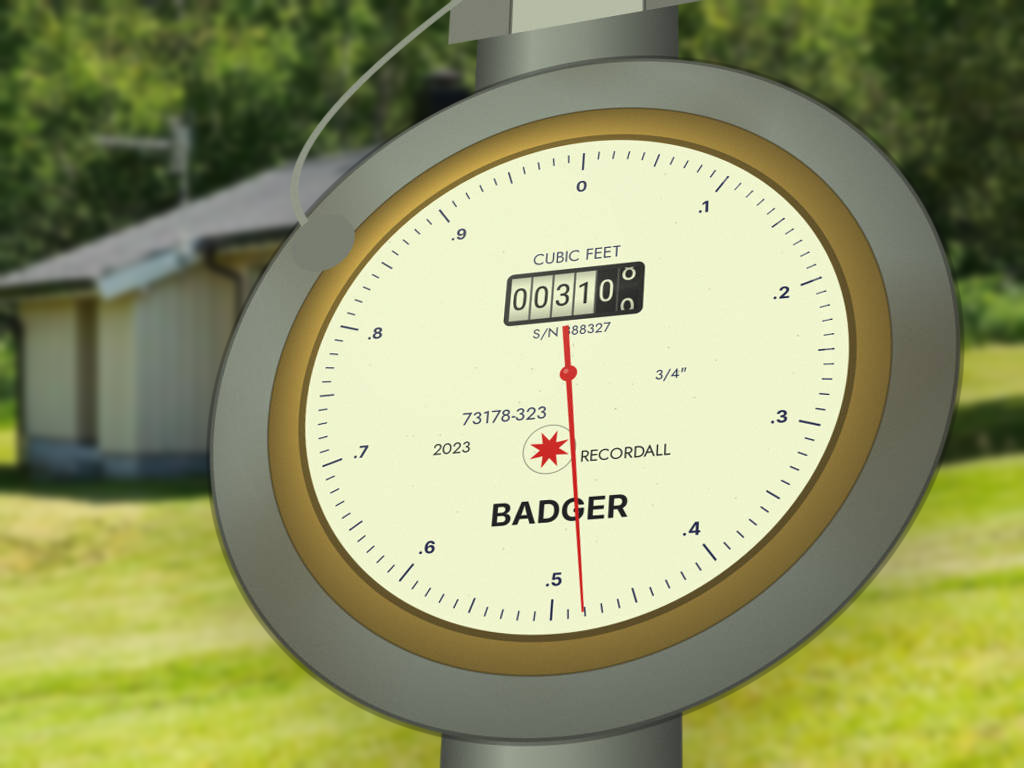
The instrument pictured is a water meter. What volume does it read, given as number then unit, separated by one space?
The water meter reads 3108.48 ft³
